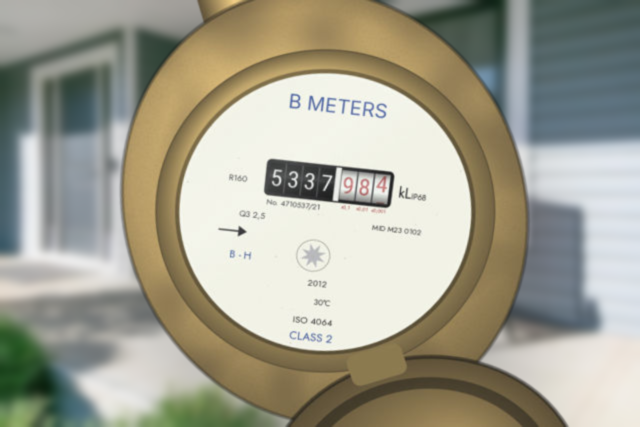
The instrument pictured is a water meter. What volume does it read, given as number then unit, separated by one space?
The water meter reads 5337.984 kL
